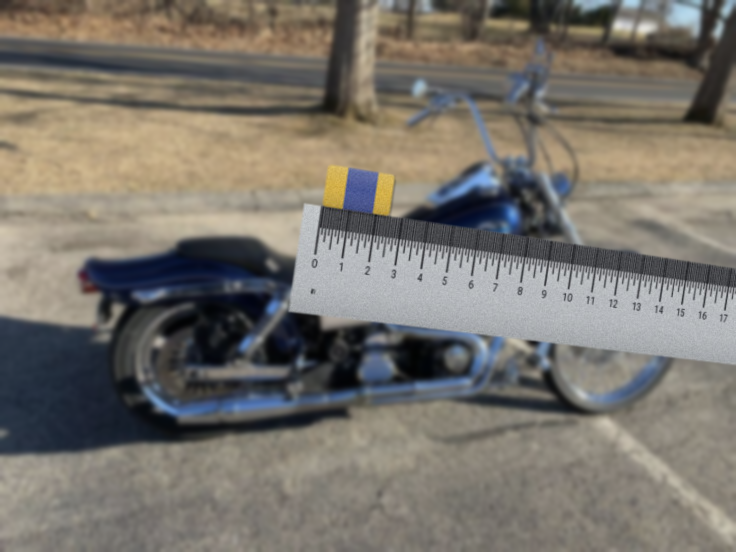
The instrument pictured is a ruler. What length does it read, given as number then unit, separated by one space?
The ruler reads 2.5 in
